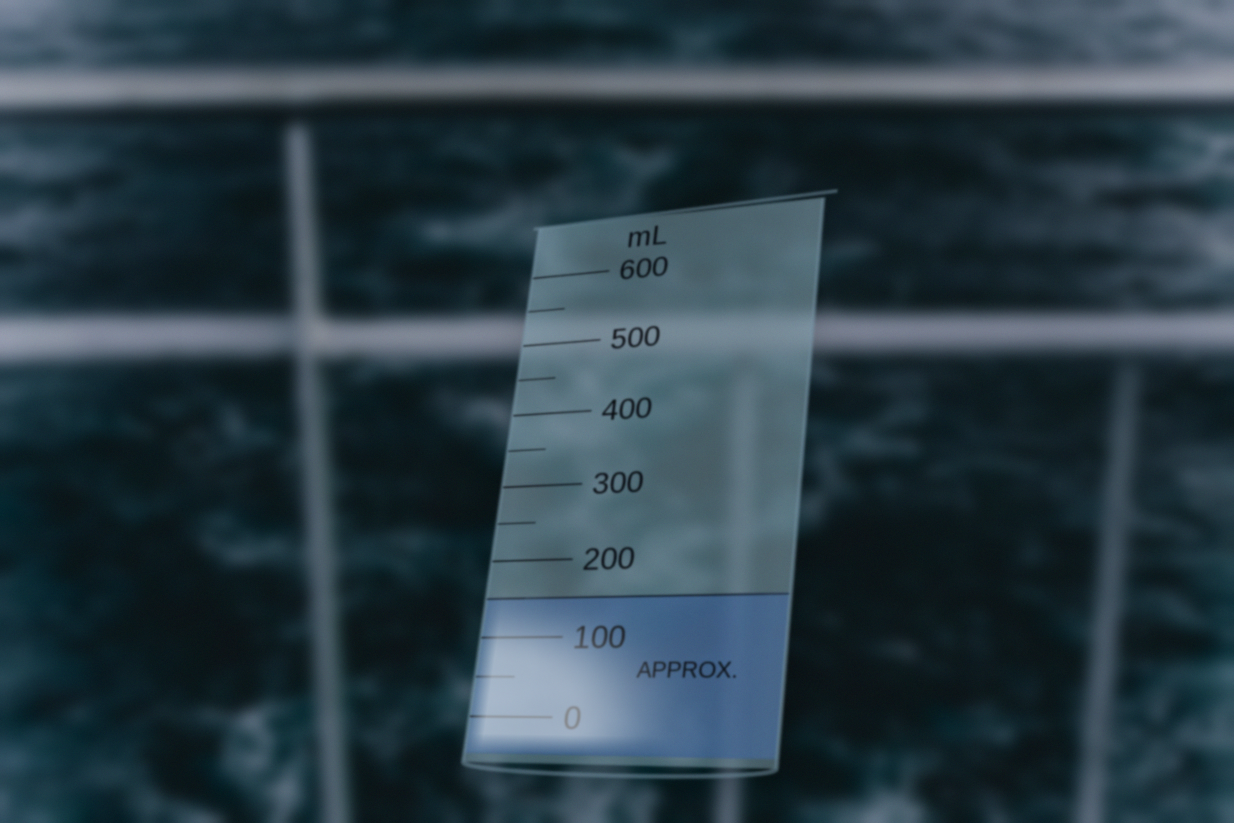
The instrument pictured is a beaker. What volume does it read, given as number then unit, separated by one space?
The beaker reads 150 mL
